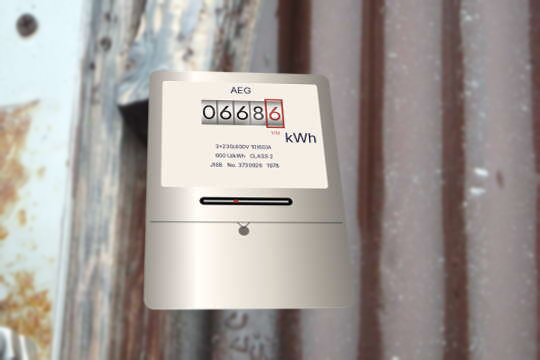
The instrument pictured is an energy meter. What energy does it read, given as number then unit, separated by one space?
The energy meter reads 668.6 kWh
